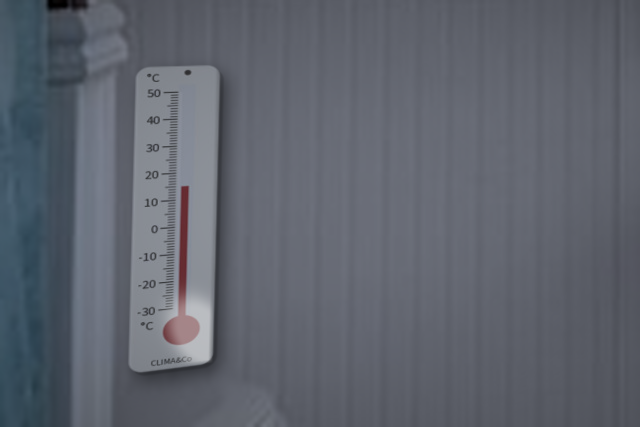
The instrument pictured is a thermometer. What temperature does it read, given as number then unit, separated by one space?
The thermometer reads 15 °C
